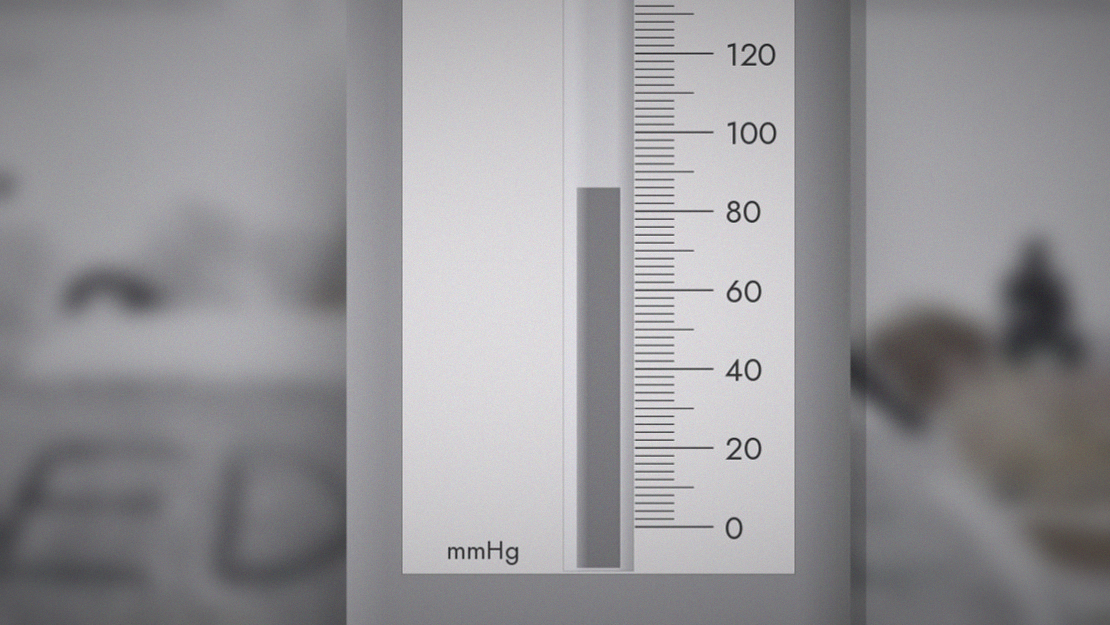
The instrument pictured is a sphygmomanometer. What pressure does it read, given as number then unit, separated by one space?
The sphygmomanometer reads 86 mmHg
